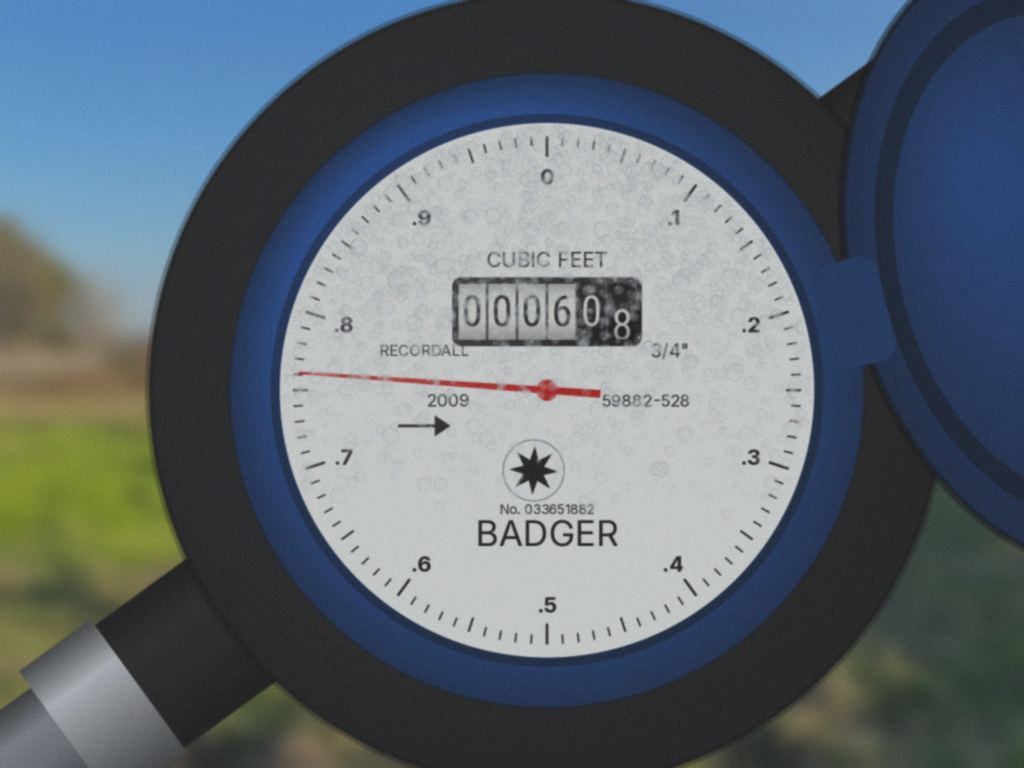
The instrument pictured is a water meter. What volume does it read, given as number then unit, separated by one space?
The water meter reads 607.76 ft³
